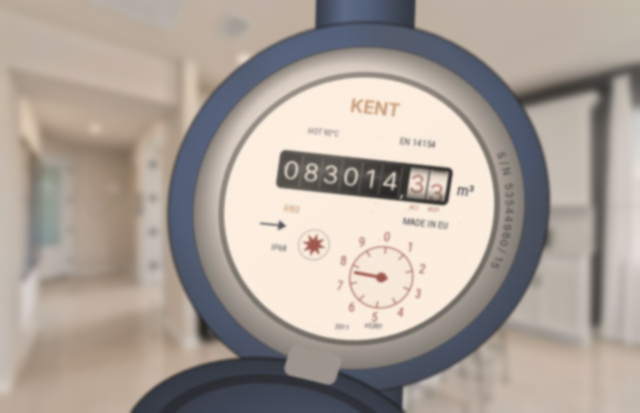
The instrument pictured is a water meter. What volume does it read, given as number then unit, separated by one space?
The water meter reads 83014.327 m³
